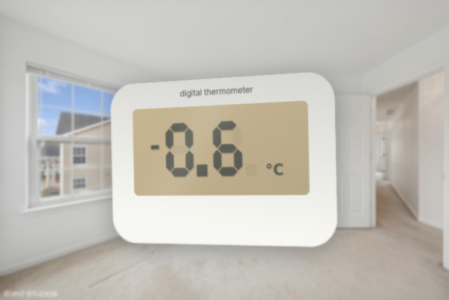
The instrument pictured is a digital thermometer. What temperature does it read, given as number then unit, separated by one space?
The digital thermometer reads -0.6 °C
